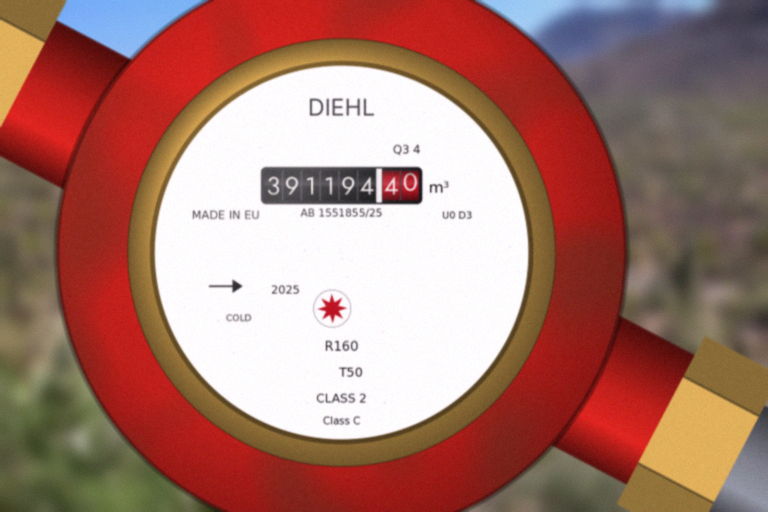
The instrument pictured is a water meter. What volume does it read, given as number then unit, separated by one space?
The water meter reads 391194.40 m³
